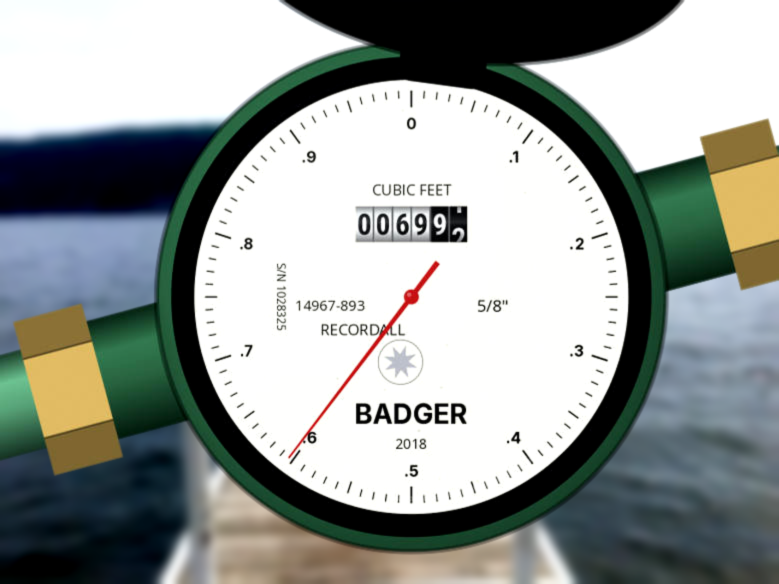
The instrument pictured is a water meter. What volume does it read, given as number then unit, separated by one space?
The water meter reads 6991.60 ft³
